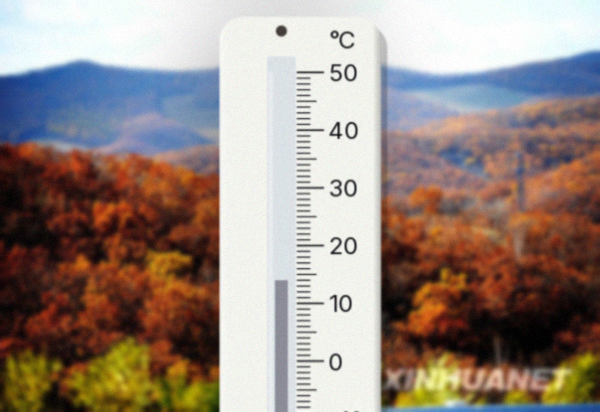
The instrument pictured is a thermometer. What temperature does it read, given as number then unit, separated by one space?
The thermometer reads 14 °C
